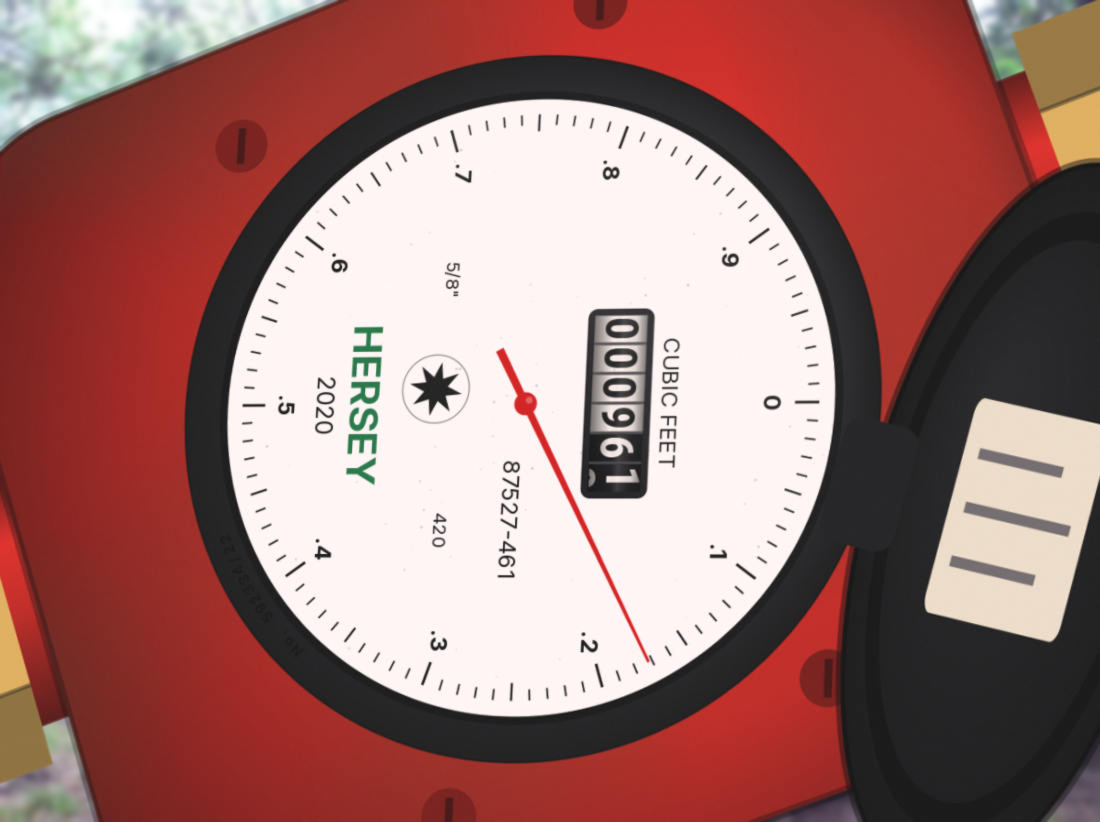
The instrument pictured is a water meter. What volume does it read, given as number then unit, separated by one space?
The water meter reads 961.17 ft³
